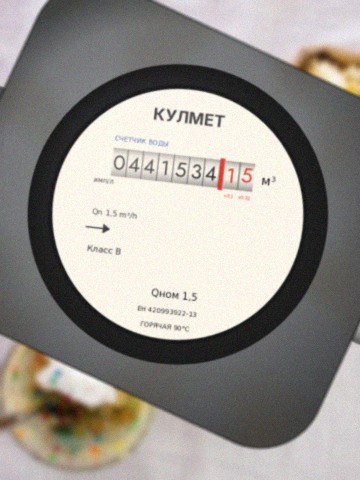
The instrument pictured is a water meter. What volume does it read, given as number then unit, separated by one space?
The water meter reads 441534.15 m³
